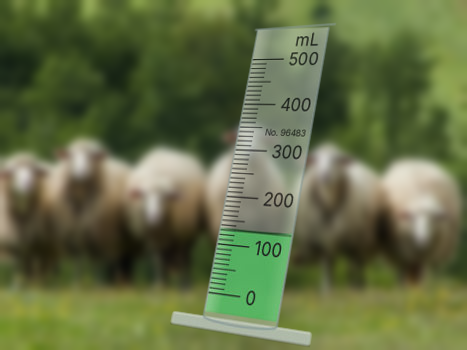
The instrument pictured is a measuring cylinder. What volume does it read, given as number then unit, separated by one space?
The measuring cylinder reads 130 mL
